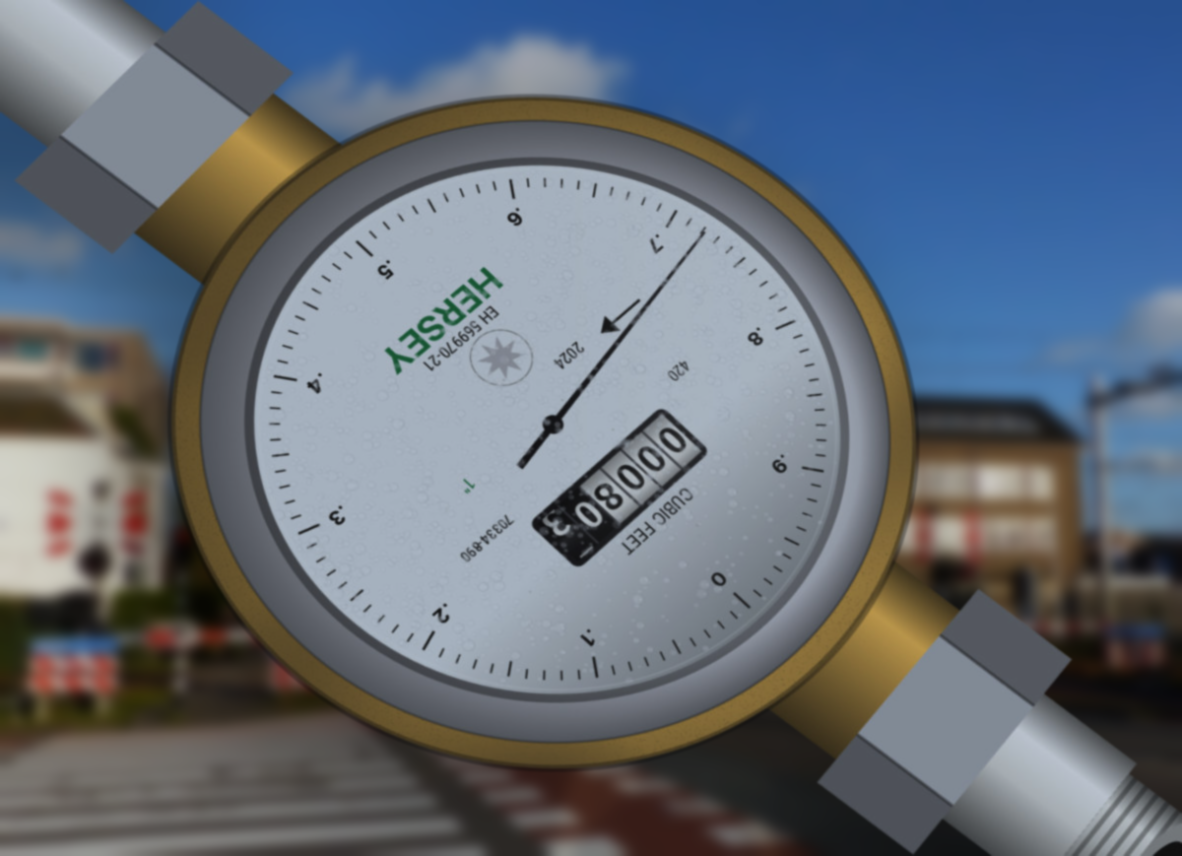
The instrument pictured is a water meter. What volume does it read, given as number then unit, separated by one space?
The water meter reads 802.72 ft³
